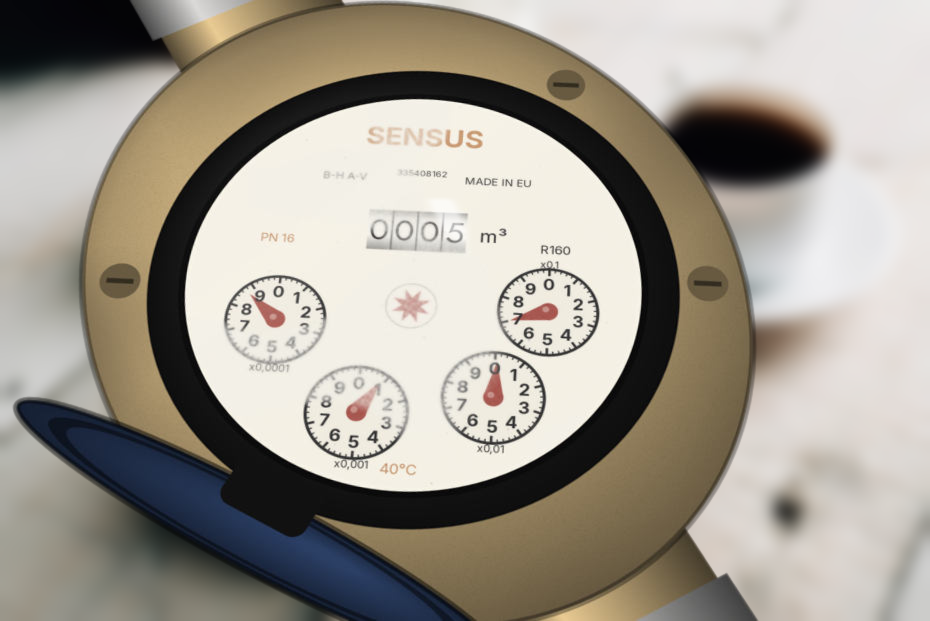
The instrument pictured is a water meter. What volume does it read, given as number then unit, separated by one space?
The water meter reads 5.7008 m³
